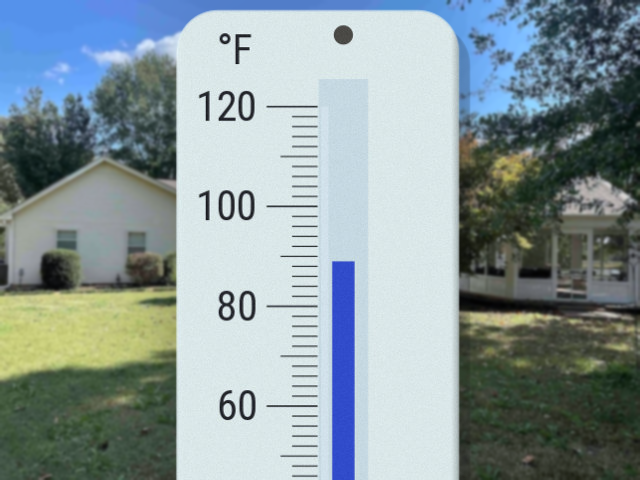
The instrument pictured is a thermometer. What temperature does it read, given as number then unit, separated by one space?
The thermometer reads 89 °F
